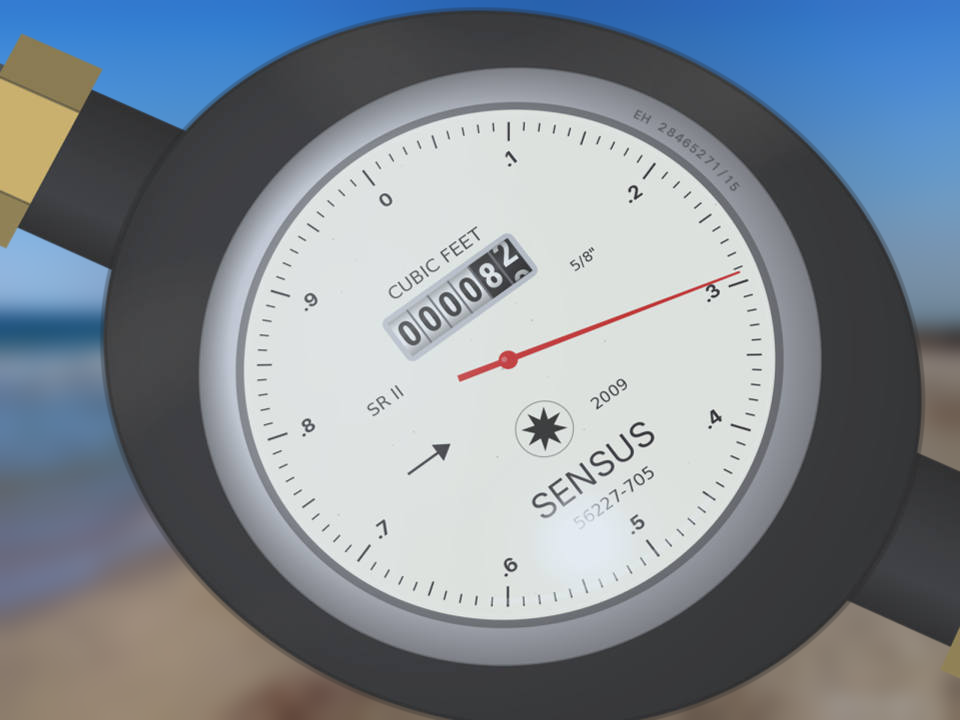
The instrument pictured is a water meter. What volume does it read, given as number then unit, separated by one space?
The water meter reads 82.29 ft³
